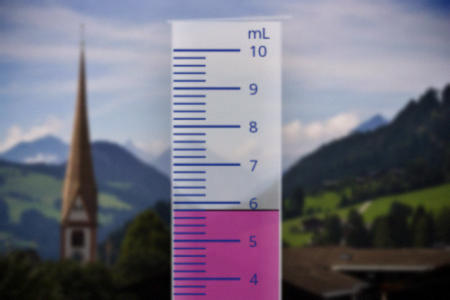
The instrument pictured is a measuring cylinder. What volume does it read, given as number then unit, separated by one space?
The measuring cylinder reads 5.8 mL
